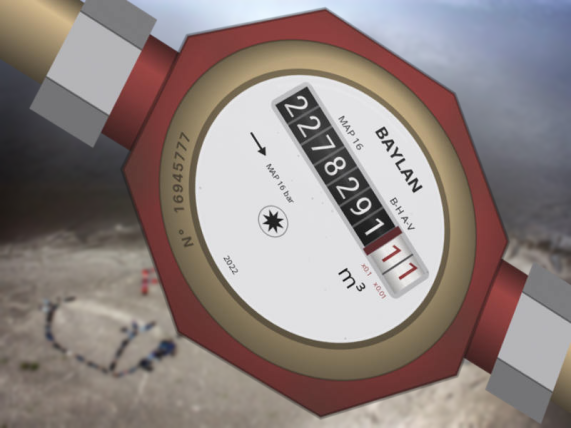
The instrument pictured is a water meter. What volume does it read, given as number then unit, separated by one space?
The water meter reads 2278291.11 m³
